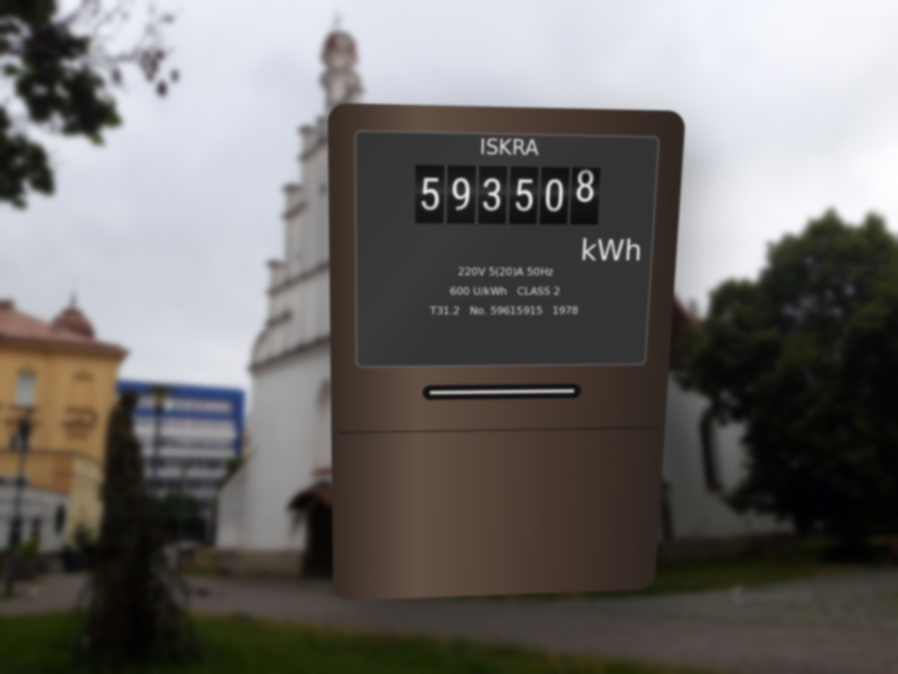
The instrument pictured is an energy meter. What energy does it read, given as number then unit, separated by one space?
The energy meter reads 593508 kWh
